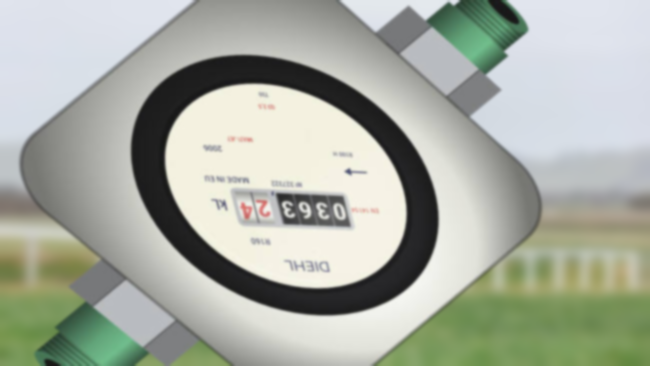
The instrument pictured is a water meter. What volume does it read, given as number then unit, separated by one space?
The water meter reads 363.24 kL
